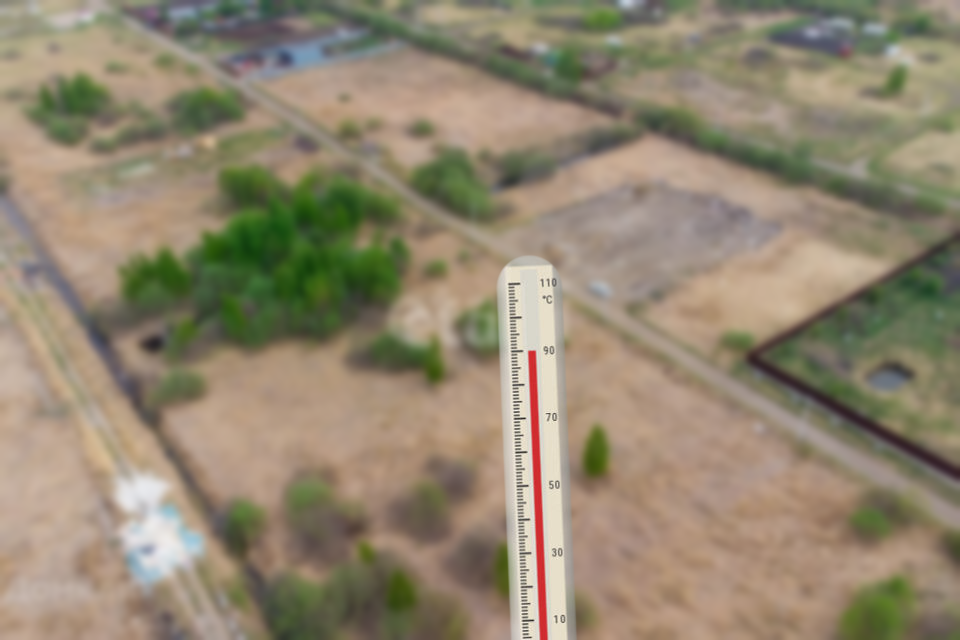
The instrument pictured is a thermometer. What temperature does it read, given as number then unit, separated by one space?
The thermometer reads 90 °C
